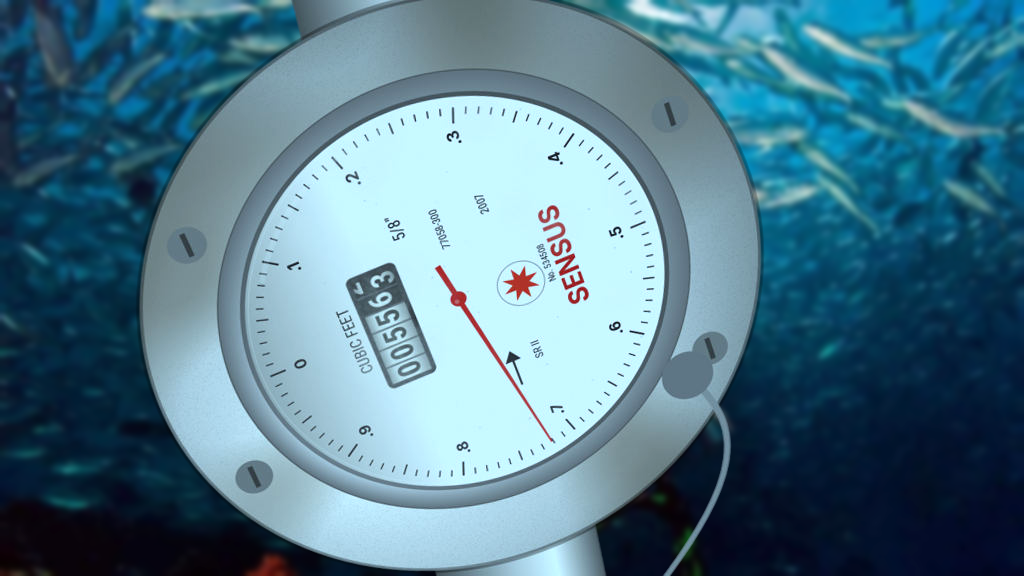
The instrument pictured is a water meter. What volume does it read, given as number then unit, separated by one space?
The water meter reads 5562.72 ft³
